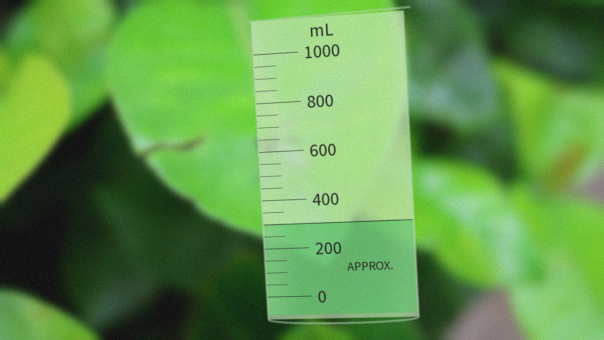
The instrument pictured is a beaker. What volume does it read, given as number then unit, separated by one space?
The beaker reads 300 mL
